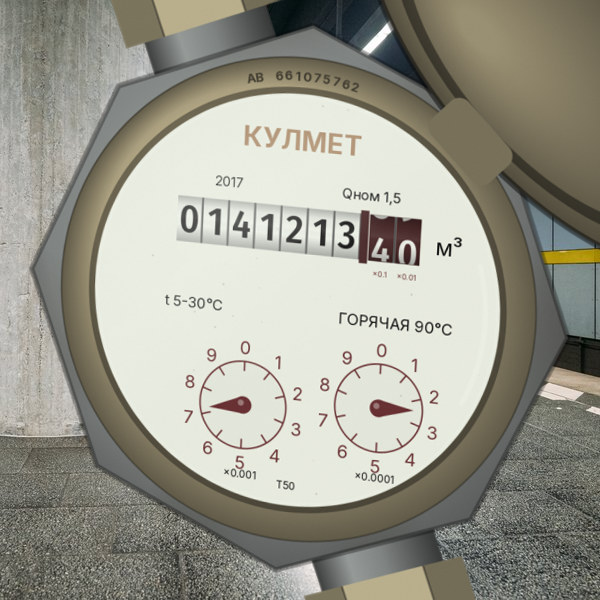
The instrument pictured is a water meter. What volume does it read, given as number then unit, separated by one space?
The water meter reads 141213.3972 m³
